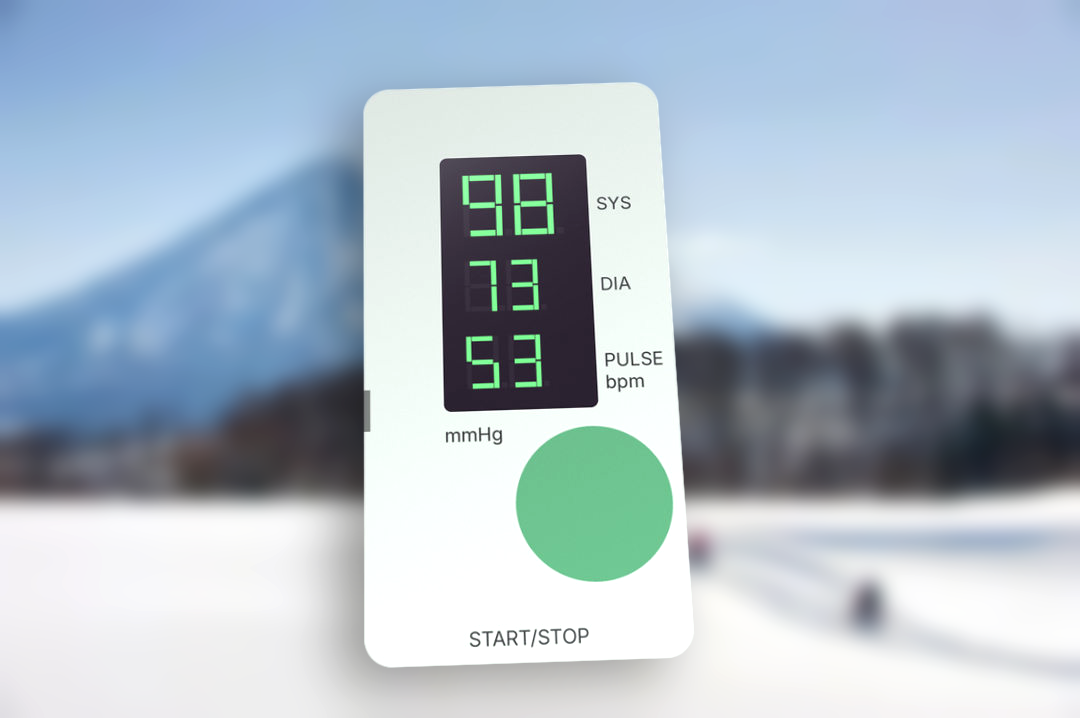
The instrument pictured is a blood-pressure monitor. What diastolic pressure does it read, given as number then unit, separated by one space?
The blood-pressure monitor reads 73 mmHg
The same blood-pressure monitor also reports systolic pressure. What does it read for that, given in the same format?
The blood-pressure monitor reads 98 mmHg
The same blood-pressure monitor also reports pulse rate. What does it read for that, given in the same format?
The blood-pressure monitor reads 53 bpm
